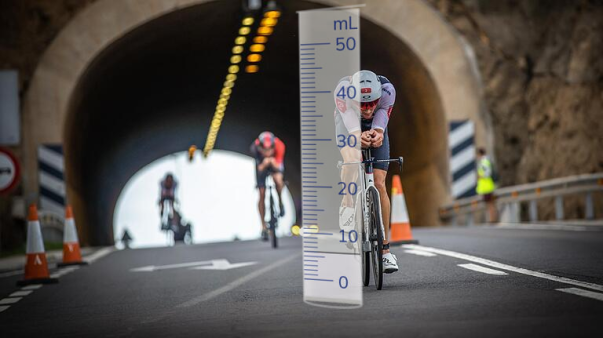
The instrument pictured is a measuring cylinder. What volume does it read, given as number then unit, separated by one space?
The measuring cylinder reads 6 mL
